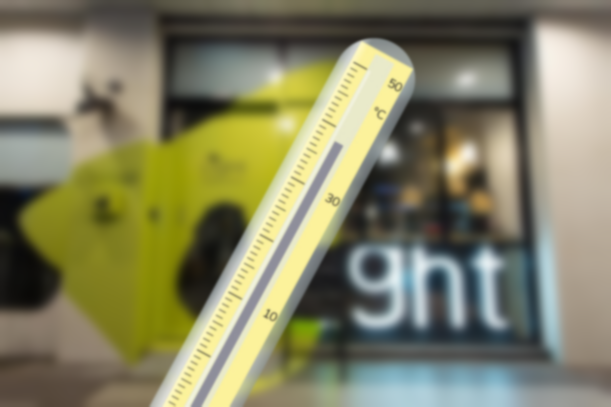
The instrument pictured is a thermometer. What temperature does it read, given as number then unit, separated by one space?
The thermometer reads 38 °C
